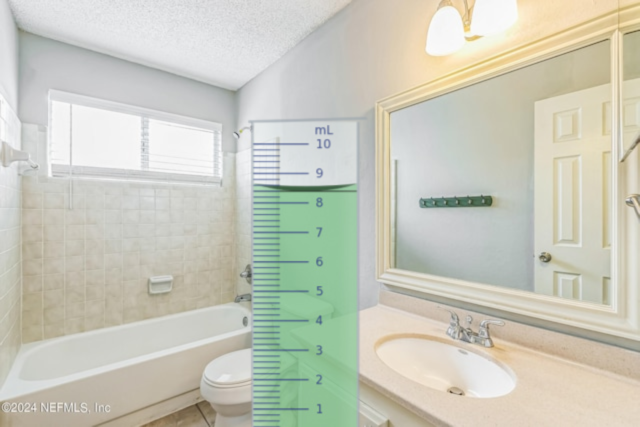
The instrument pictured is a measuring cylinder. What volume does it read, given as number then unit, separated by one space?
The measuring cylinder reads 8.4 mL
